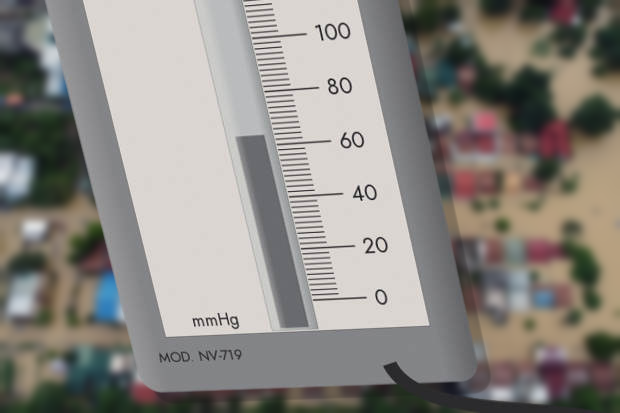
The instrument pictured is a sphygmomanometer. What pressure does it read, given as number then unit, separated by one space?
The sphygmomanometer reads 64 mmHg
